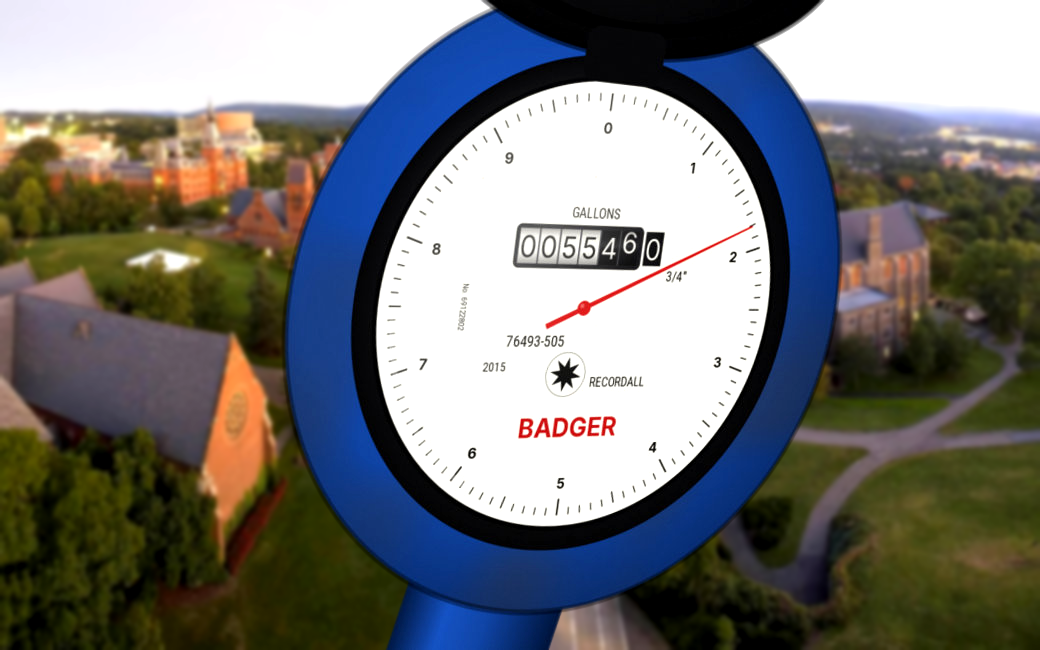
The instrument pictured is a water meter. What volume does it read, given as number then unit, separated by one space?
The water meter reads 55461.8 gal
